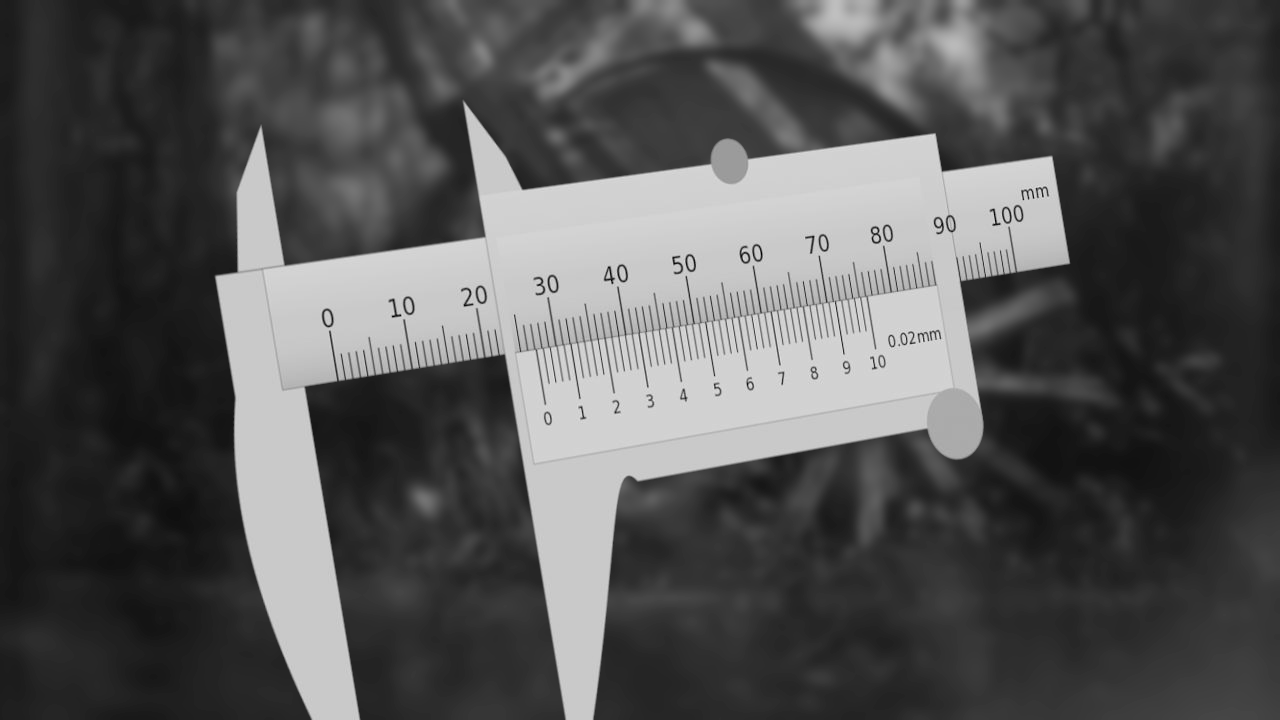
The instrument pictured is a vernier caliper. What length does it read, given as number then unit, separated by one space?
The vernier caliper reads 27.2 mm
